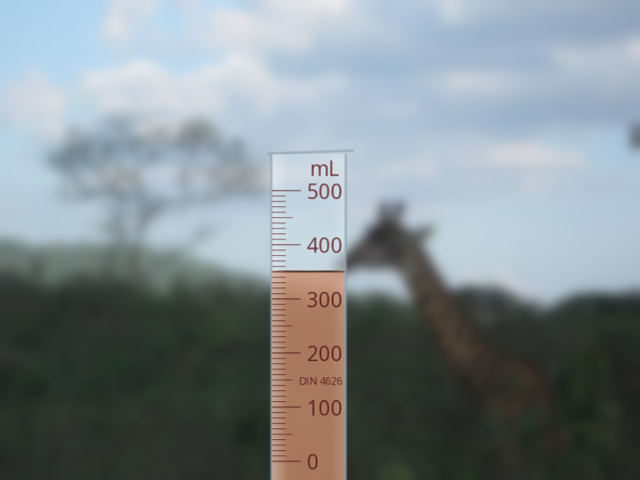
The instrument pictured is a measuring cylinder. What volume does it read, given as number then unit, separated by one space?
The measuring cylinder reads 350 mL
